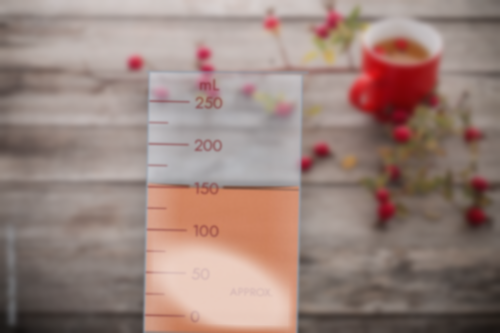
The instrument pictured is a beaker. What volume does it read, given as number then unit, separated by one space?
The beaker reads 150 mL
